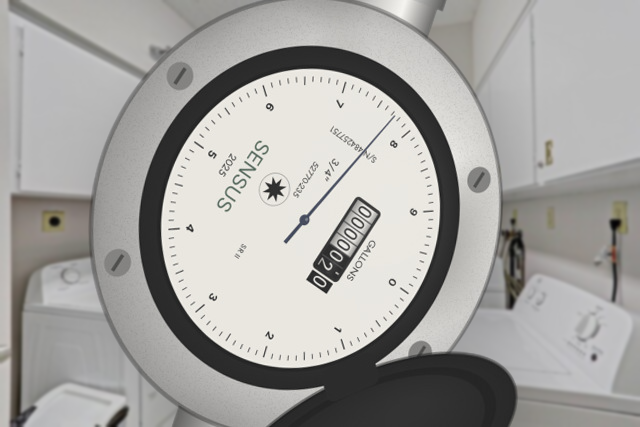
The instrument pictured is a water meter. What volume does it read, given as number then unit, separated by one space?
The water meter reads 17.7 gal
